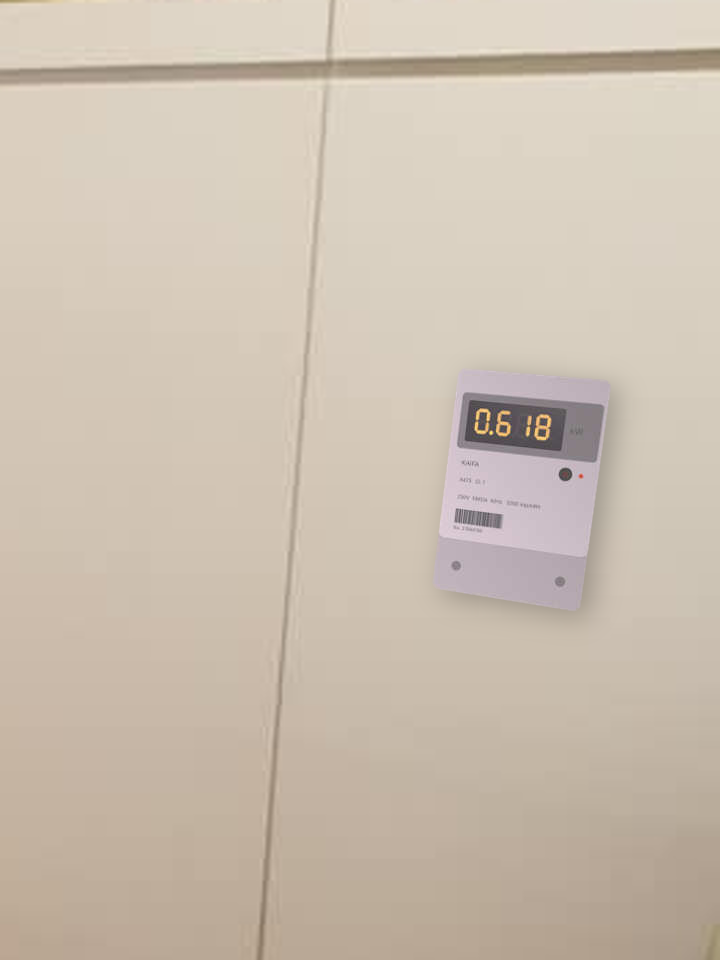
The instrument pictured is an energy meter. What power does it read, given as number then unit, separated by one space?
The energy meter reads 0.618 kW
